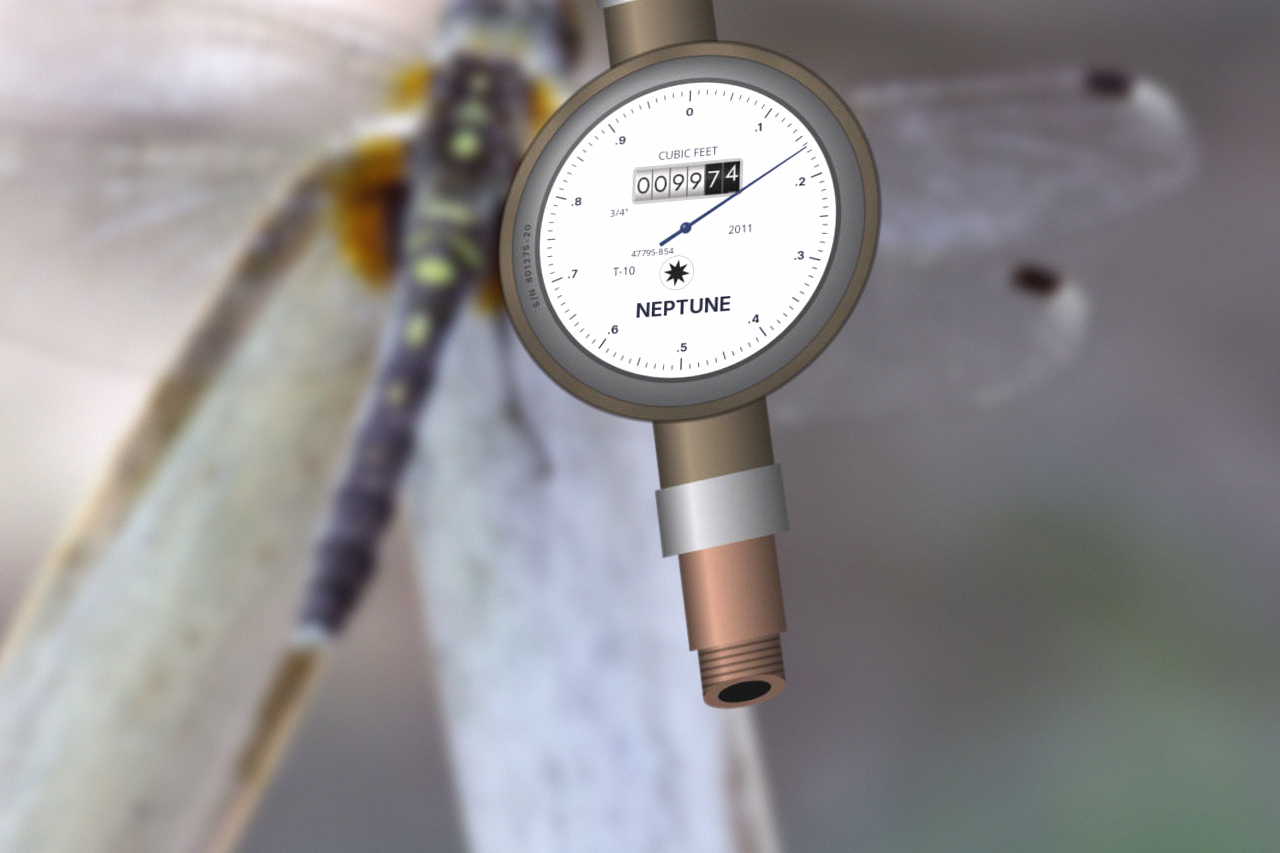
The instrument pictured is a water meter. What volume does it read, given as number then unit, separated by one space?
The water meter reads 9974.16 ft³
